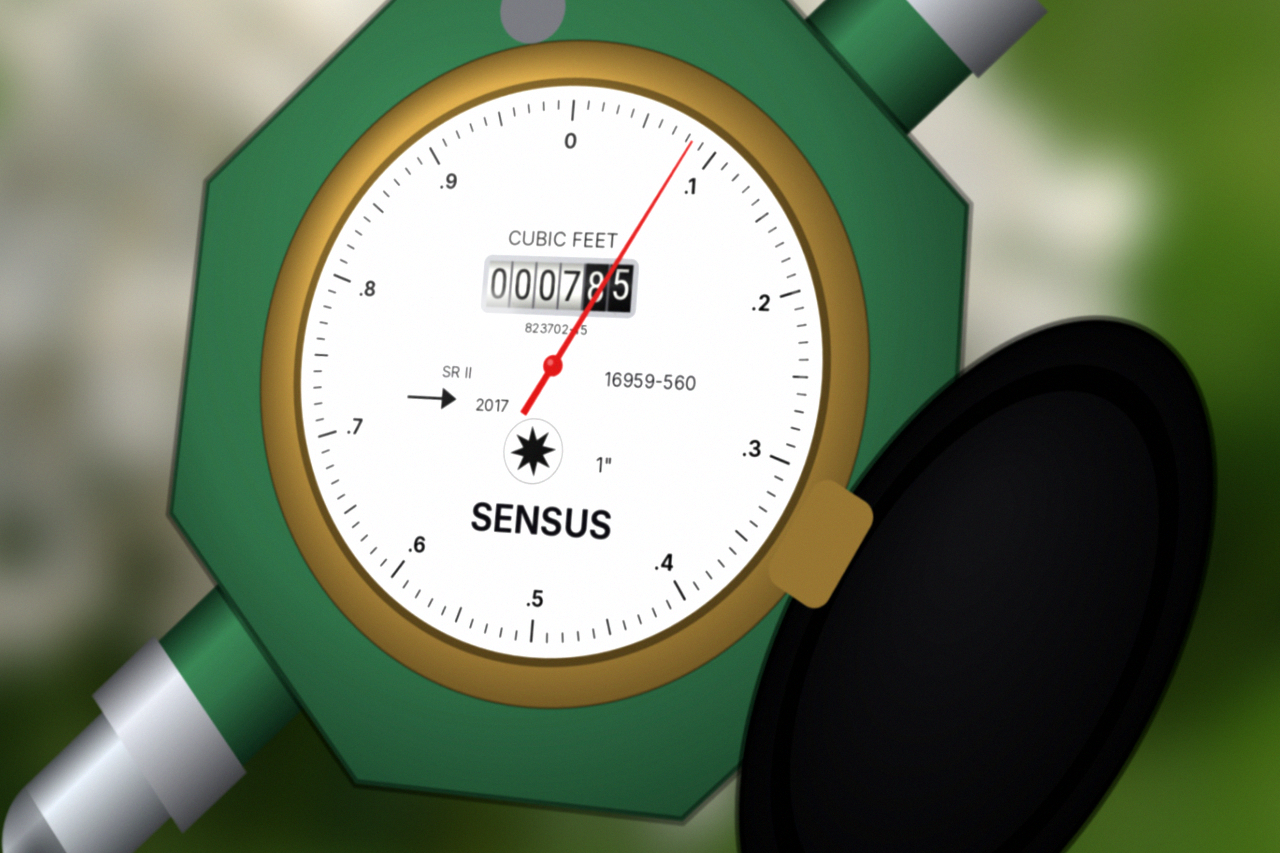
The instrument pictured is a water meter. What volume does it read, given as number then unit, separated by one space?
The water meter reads 785.08 ft³
